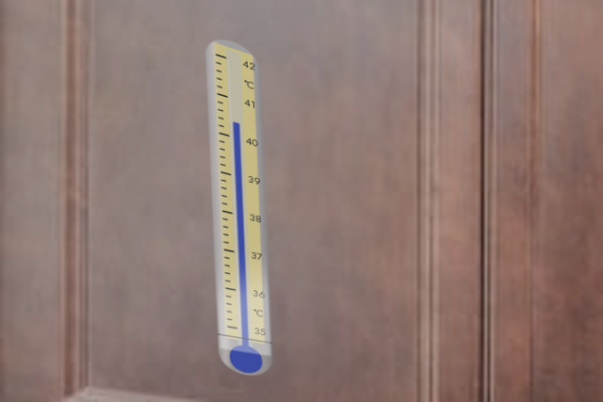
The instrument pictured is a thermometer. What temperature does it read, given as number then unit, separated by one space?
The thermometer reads 40.4 °C
